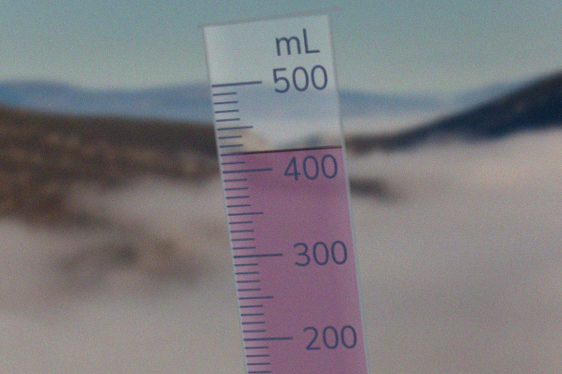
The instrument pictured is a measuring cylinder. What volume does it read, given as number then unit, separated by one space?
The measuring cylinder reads 420 mL
